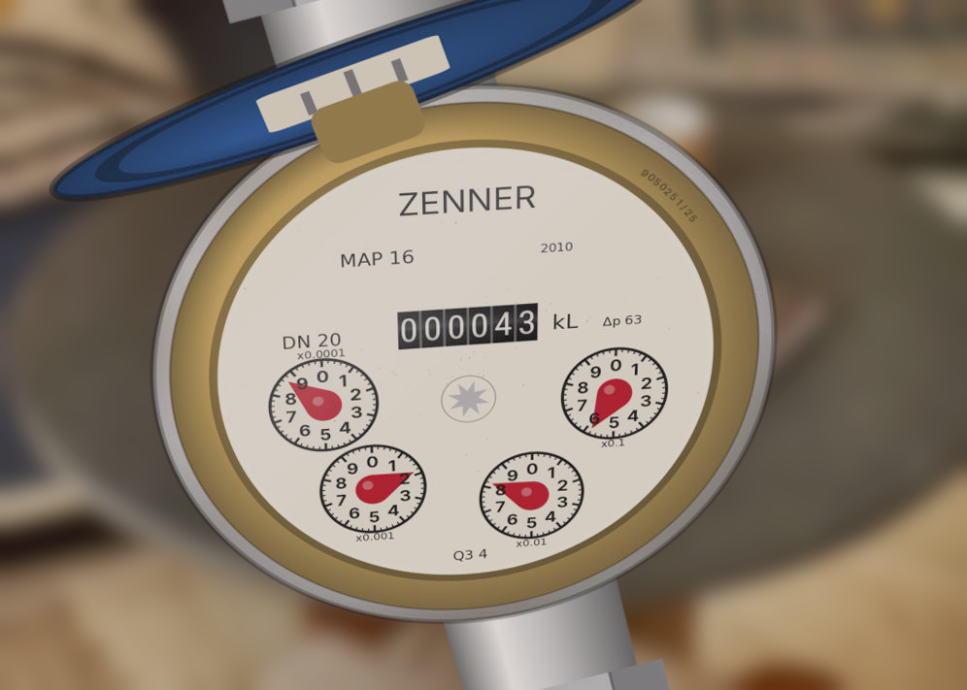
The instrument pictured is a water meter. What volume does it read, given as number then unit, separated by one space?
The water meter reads 43.5818 kL
